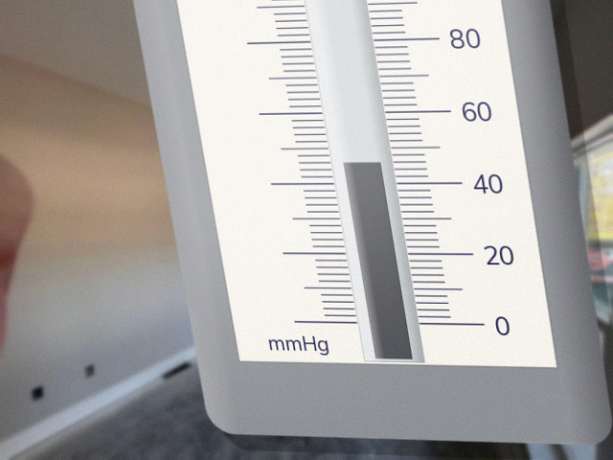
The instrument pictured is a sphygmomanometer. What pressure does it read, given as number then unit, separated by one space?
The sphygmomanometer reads 46 mmHg
